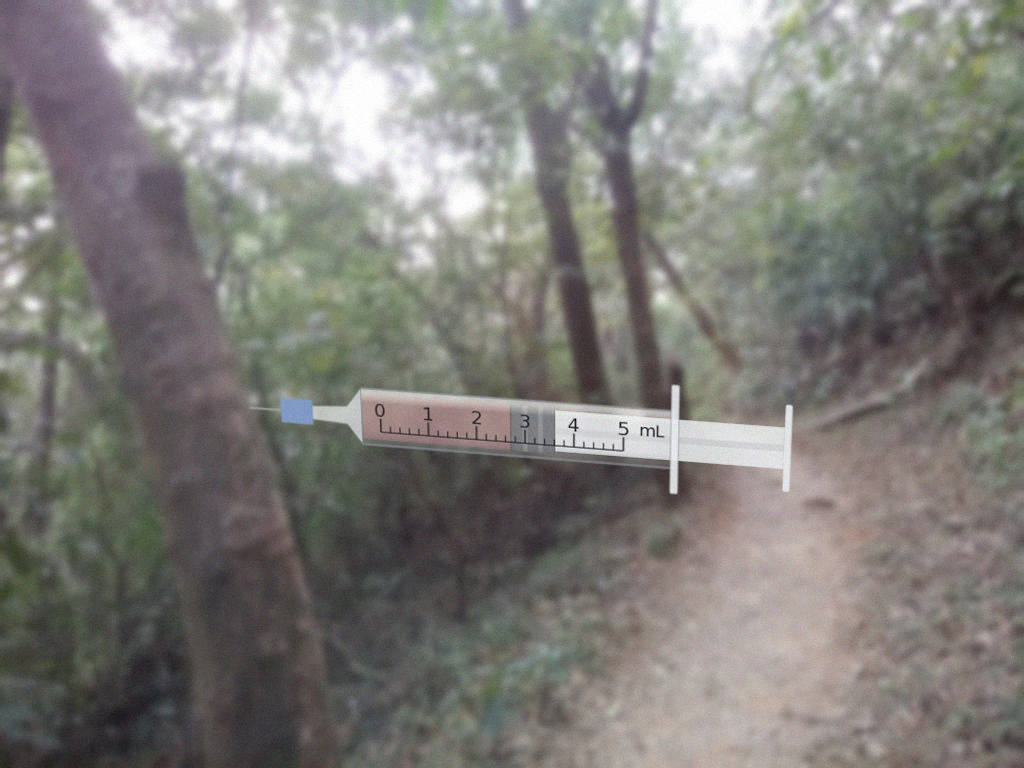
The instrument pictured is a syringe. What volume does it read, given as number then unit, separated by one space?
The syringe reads 2.7 mL
